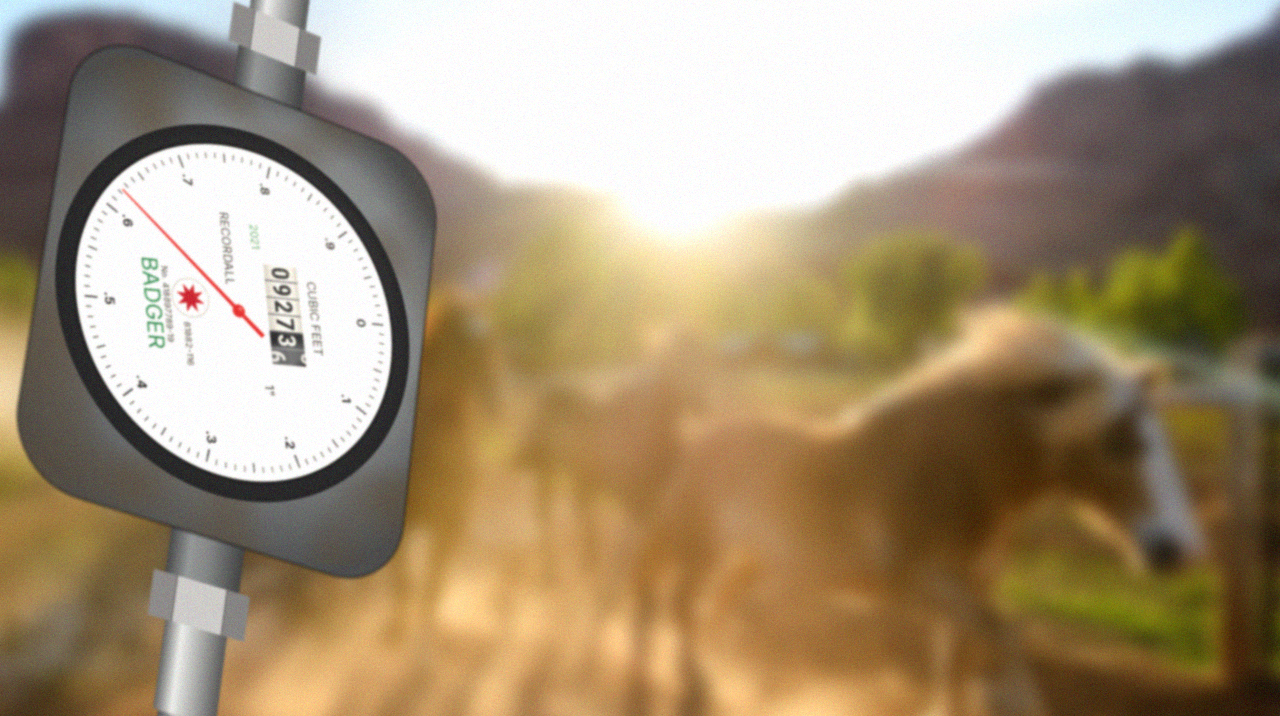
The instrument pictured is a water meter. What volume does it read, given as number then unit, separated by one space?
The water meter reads 92735.62 ft³
